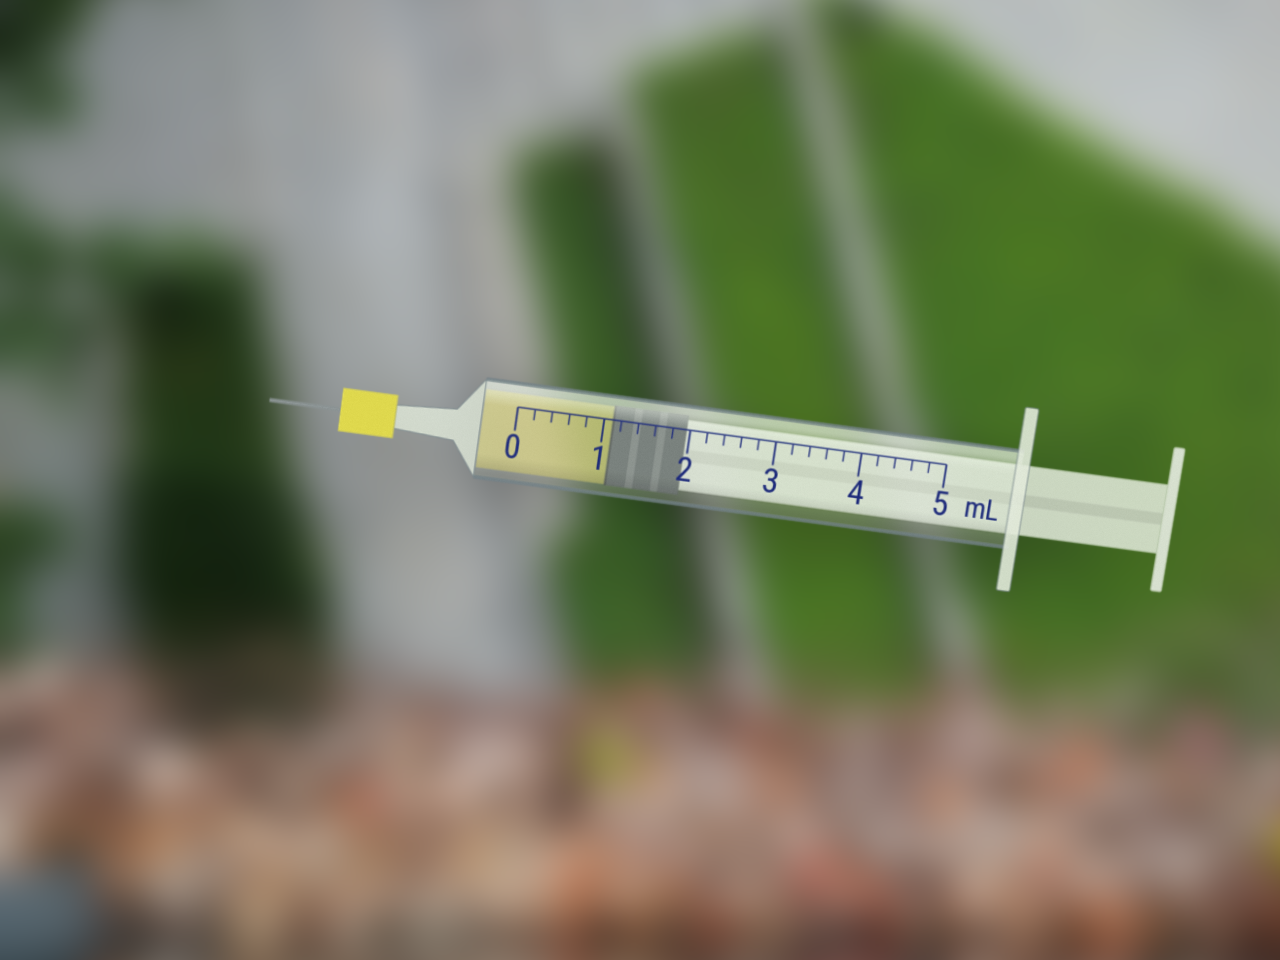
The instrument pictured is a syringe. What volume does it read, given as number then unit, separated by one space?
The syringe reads 1.1 mL
